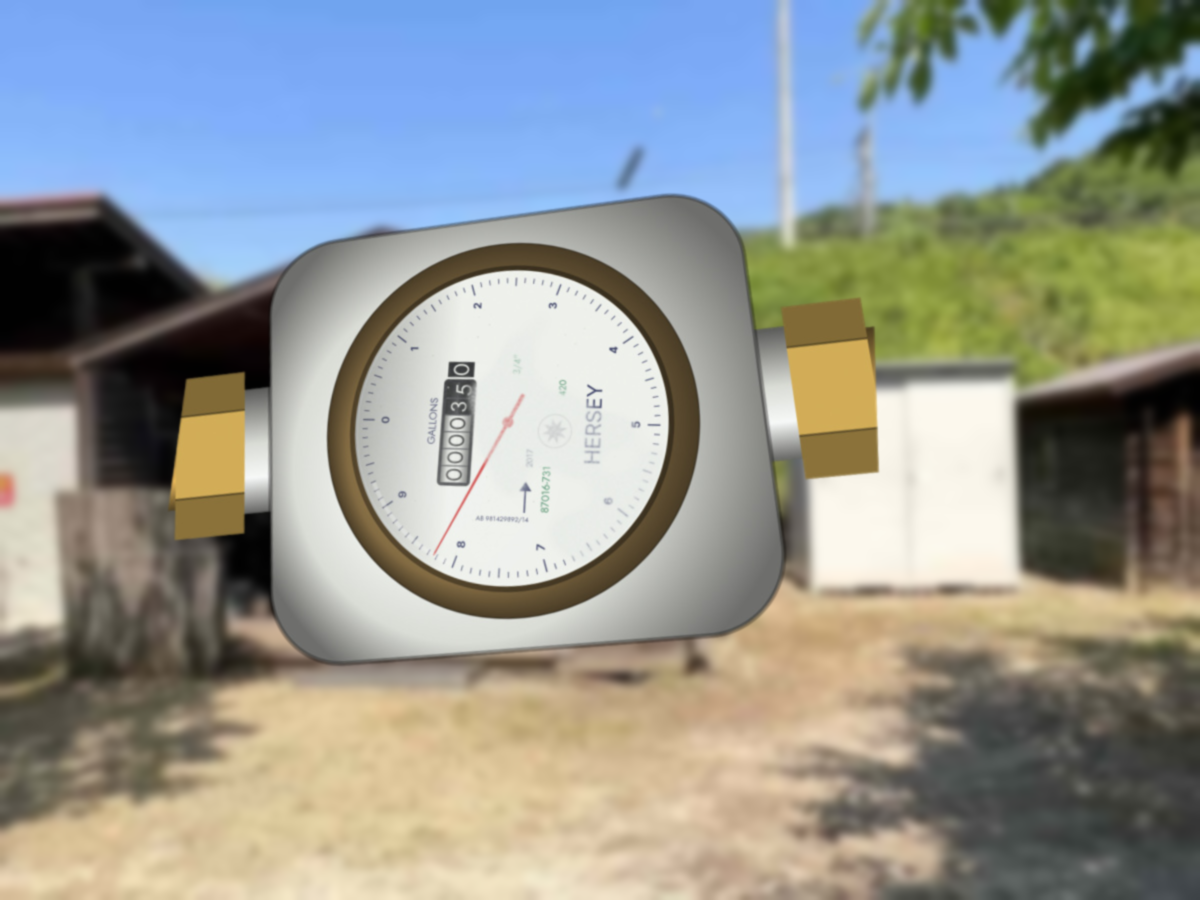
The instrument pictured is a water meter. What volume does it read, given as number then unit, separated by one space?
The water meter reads 348.2 gal
